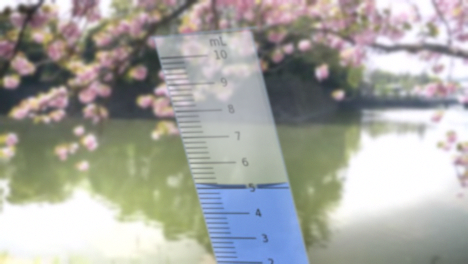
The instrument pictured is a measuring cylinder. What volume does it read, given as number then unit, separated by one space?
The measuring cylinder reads 5 mL
